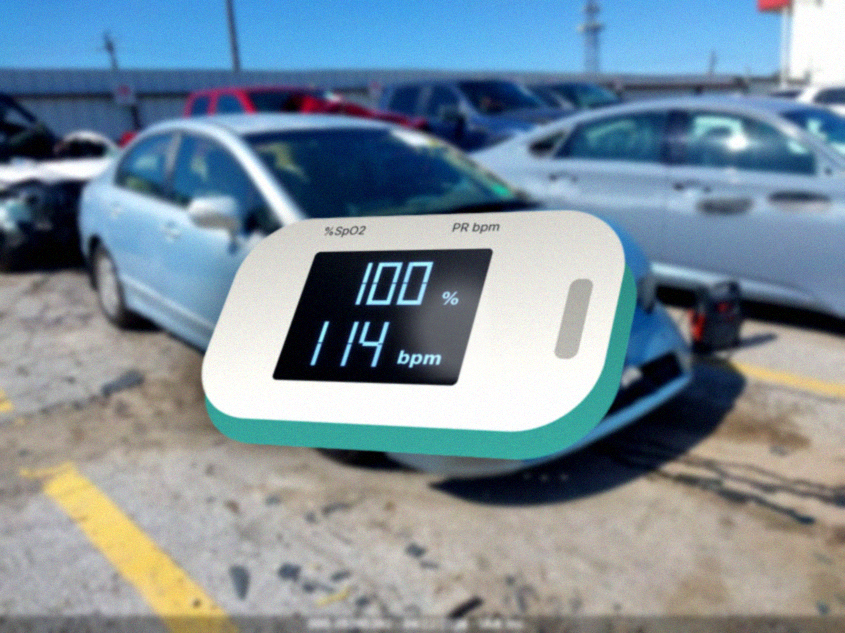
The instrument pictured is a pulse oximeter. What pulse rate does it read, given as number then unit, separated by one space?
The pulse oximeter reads 114 bpm
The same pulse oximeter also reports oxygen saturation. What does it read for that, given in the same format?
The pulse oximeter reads 100 %
